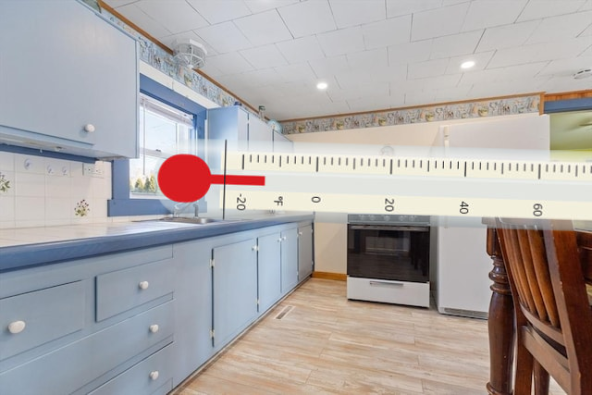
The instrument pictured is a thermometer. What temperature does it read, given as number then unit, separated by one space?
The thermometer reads -14 °F
